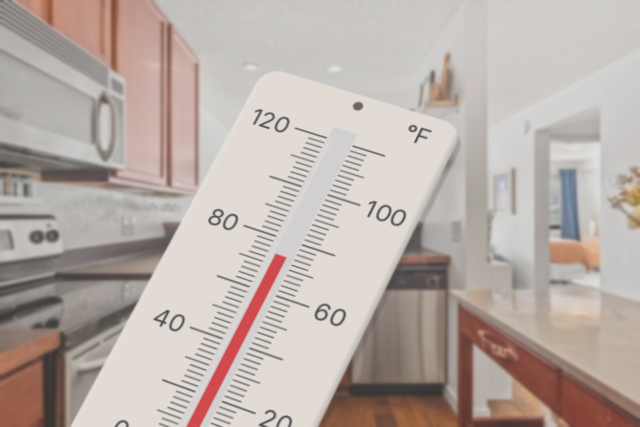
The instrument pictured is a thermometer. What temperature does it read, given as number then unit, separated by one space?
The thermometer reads 74 °F
